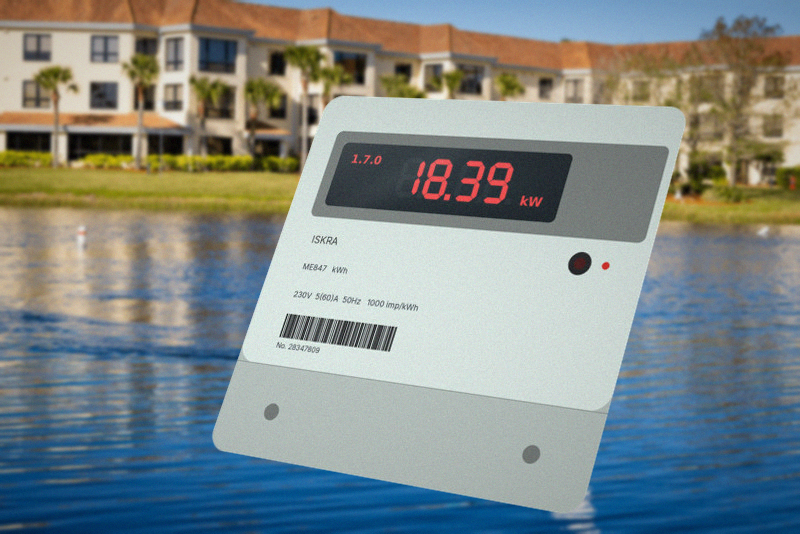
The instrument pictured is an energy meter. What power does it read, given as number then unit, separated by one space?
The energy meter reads 18.39 kW
